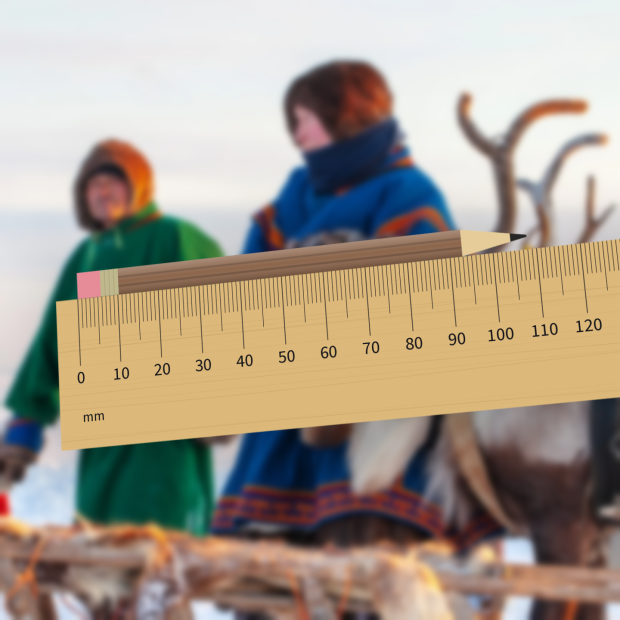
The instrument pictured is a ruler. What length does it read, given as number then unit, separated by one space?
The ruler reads 108 mm
